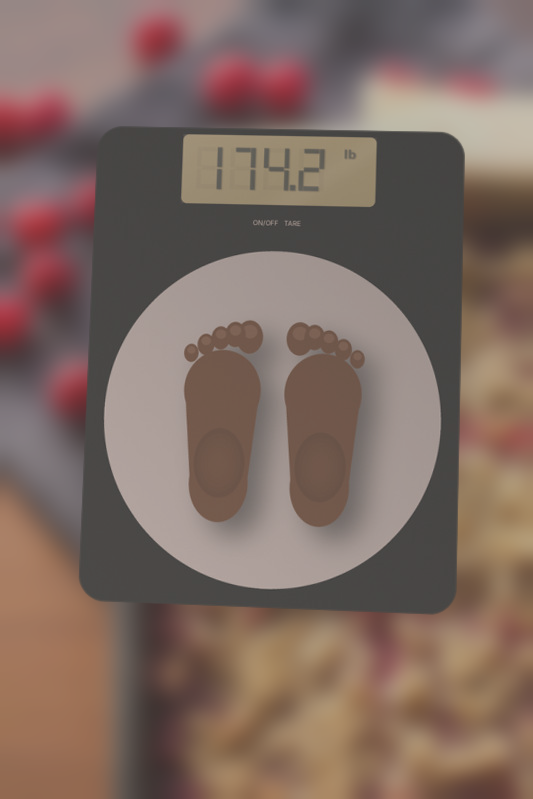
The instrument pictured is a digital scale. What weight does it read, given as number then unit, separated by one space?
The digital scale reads 174.2 lb
